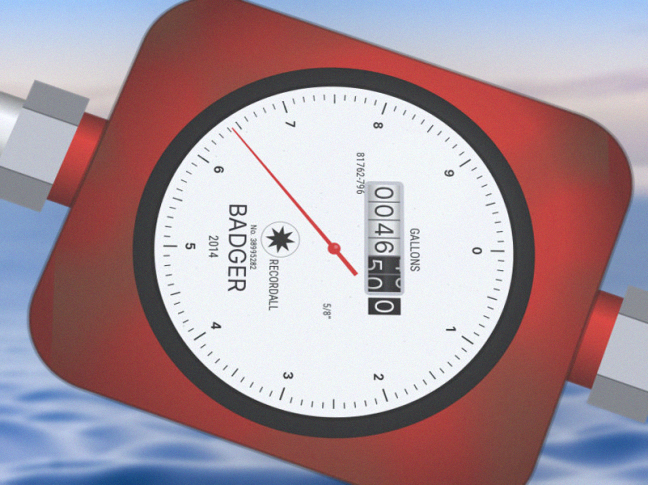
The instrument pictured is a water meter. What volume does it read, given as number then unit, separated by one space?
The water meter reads 46496.4 gal
